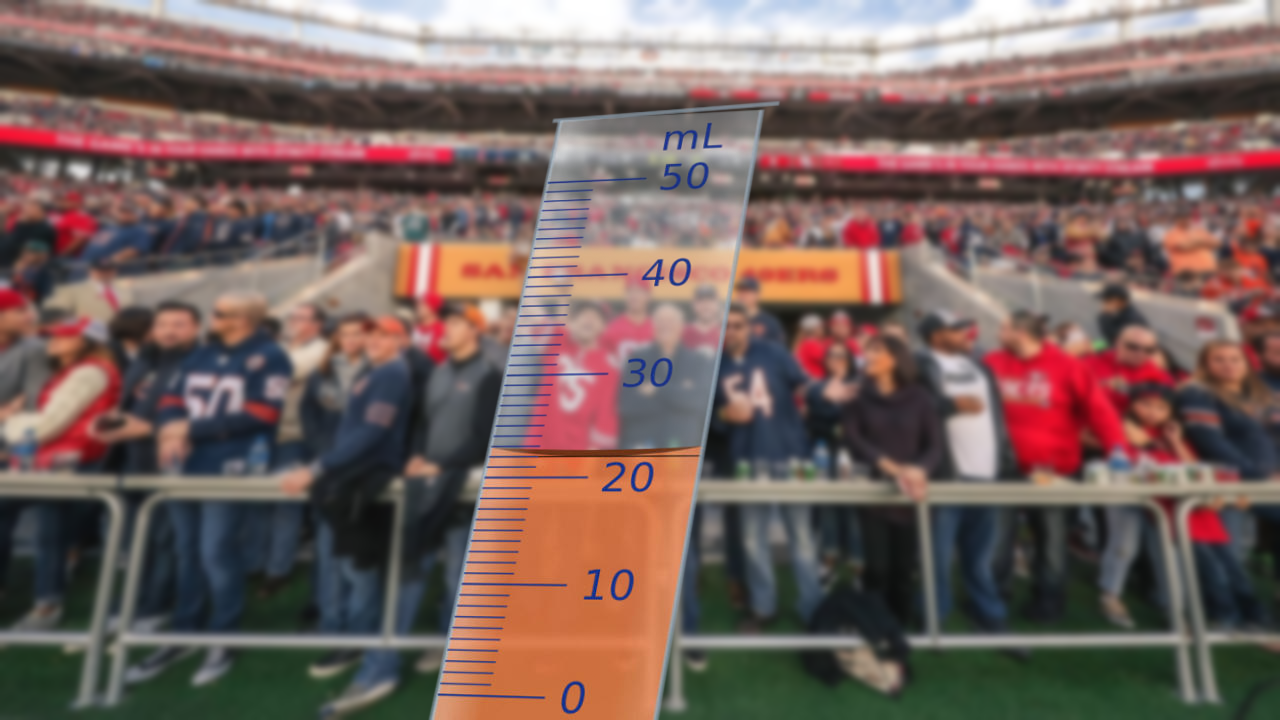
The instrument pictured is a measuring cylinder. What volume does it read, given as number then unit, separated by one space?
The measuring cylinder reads 22 mL
